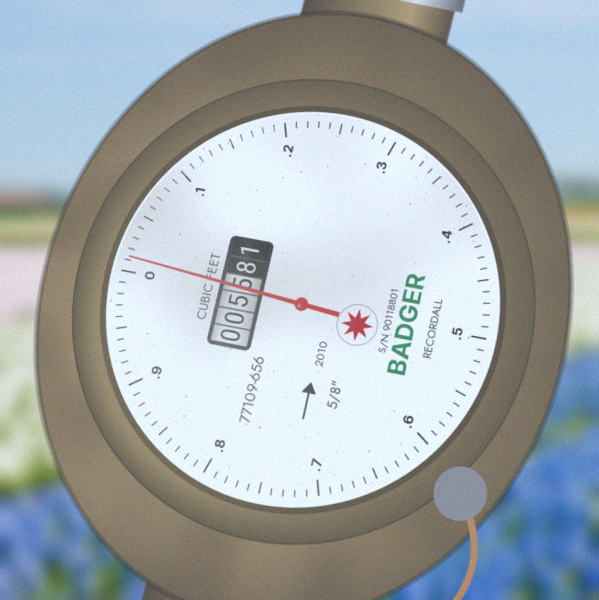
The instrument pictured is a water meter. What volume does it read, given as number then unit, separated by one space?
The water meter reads 5581.01 ft³
